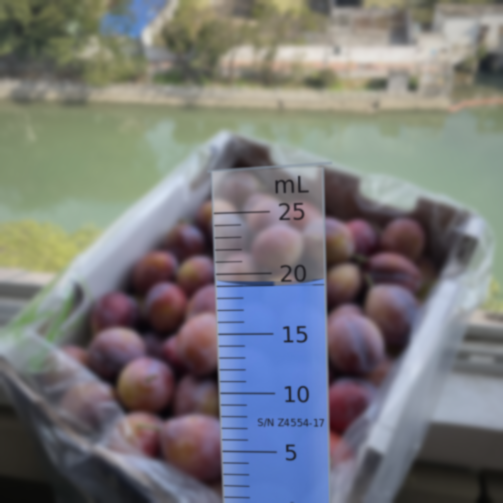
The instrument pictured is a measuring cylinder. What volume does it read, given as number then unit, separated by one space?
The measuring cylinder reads 19 mL
